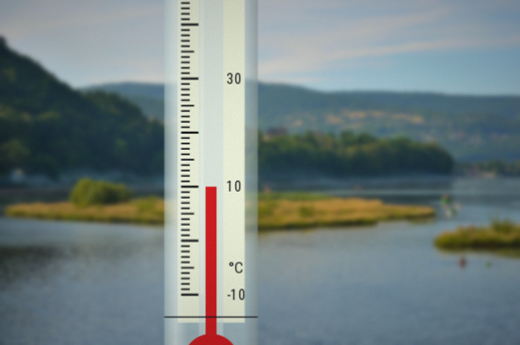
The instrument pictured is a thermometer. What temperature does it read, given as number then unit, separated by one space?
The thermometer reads 10 °C
